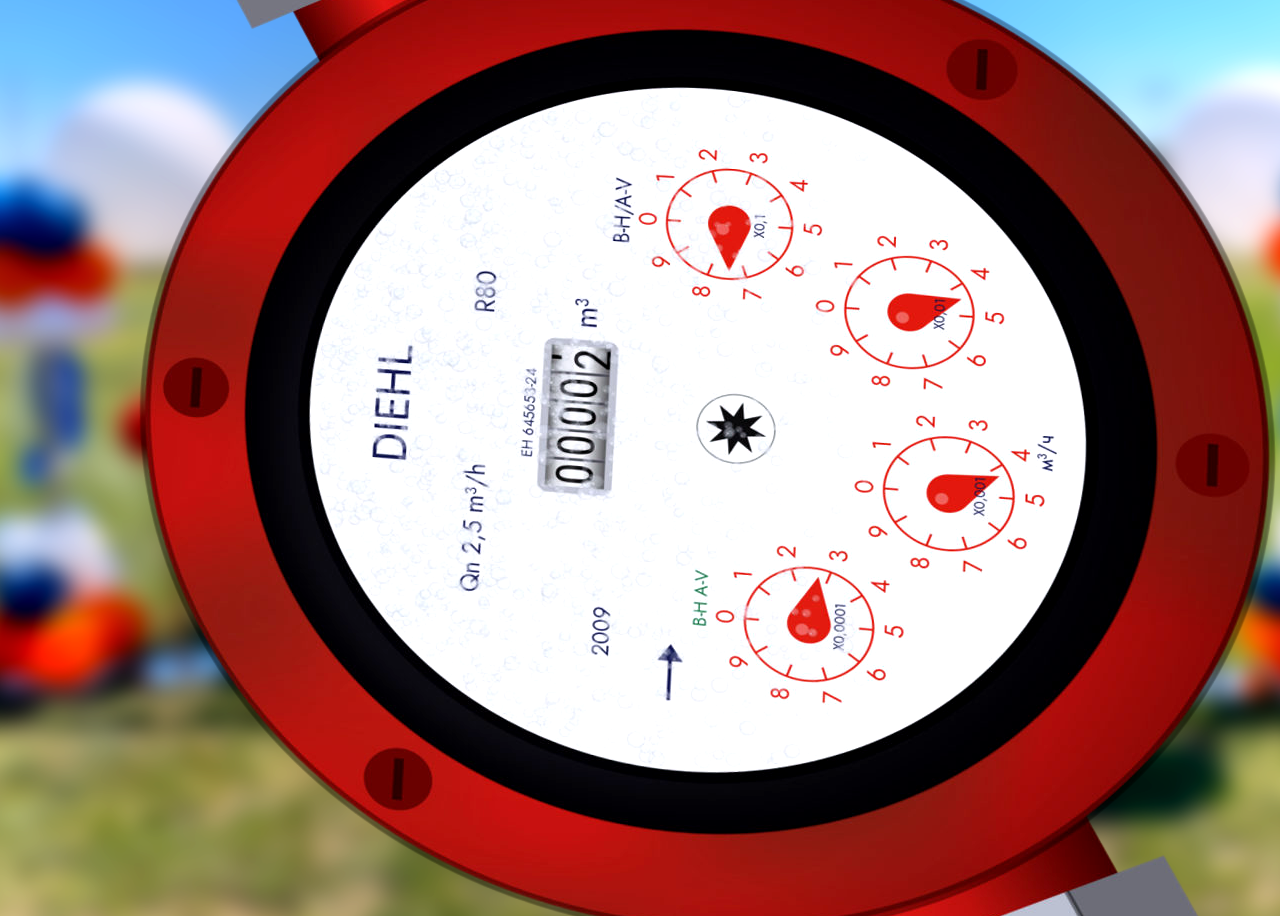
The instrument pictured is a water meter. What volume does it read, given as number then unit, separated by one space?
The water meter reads 1.7442 m³
